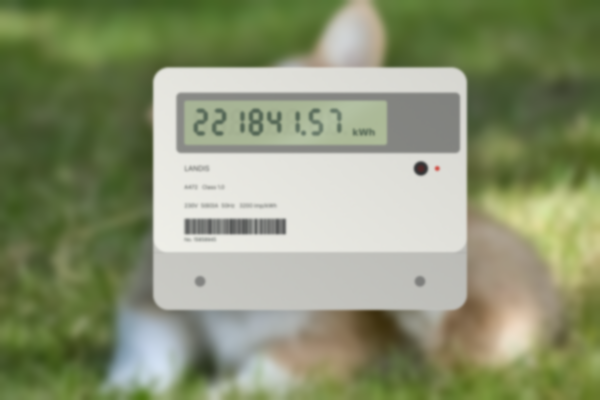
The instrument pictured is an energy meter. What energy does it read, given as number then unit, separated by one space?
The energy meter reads 221841.57 kWh
